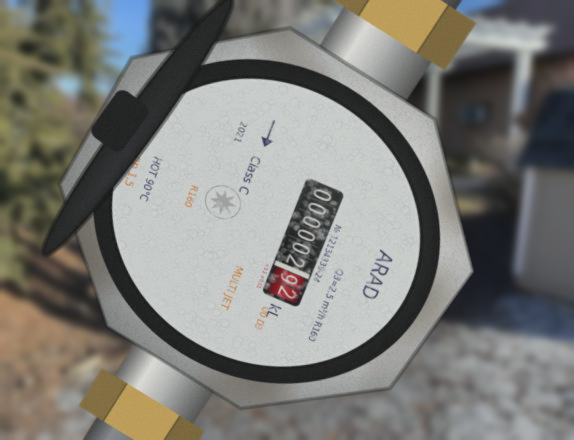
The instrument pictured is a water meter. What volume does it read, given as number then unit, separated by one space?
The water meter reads 2.92 kL
